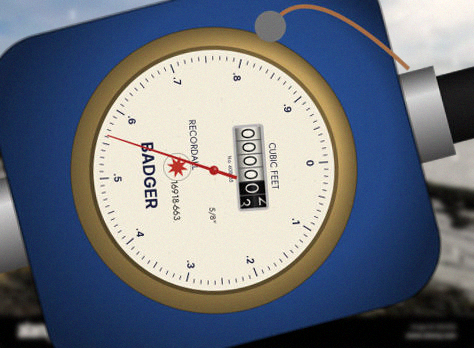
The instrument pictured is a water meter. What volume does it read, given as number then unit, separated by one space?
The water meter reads 2.56 ft³
